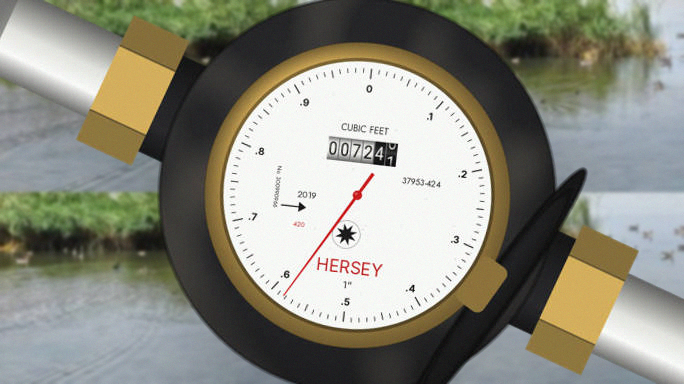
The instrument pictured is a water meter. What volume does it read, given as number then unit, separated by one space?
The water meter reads 7240.58 ft³
